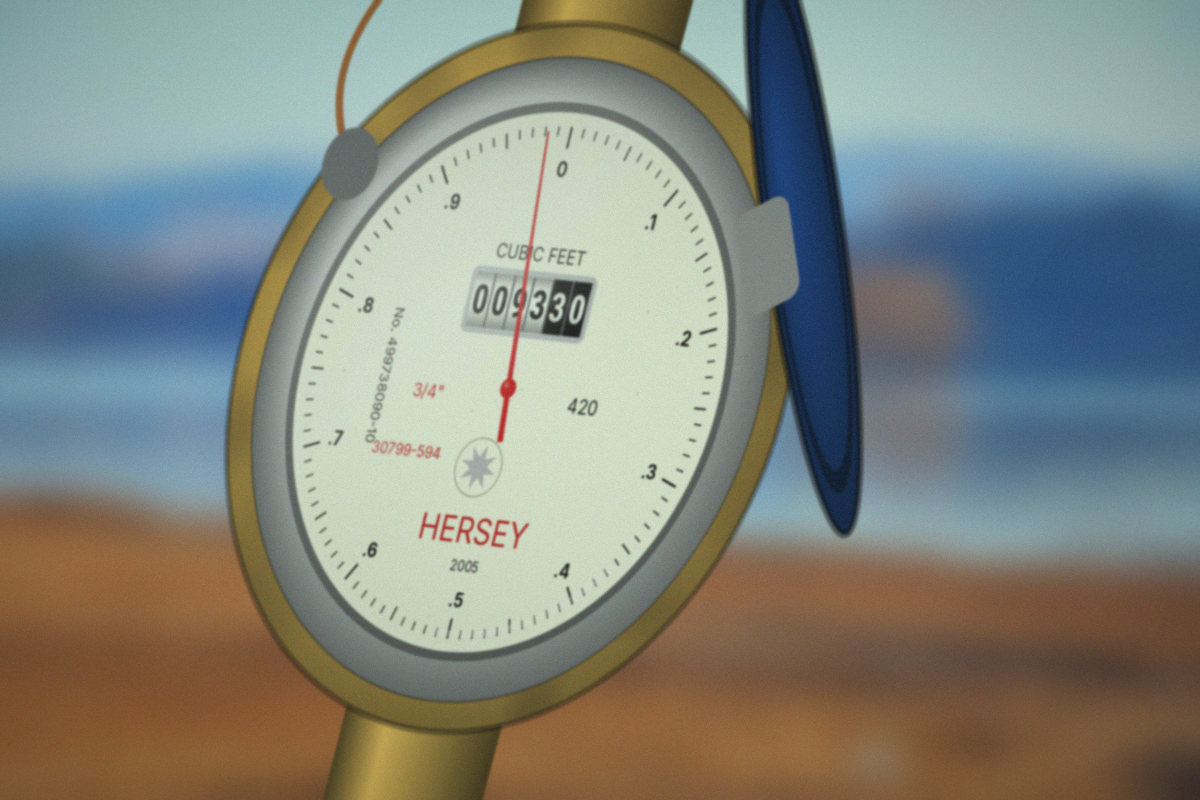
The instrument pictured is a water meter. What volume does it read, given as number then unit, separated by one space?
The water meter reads 9329.98 ft³
